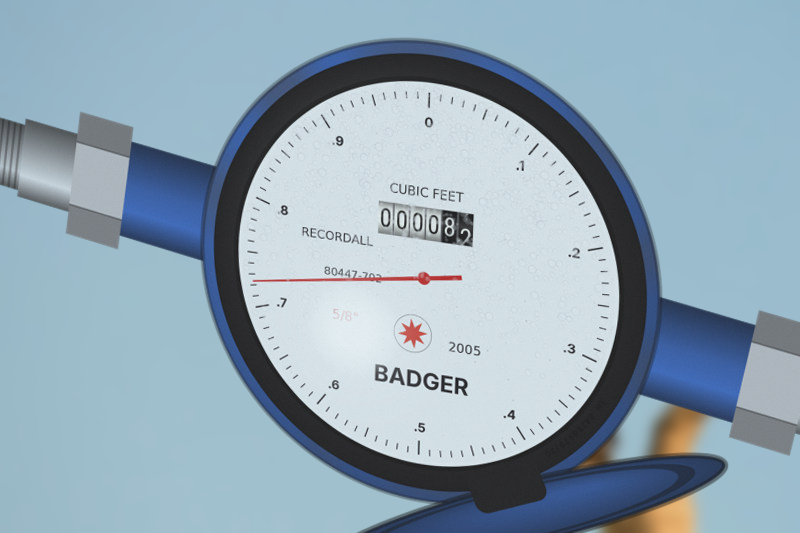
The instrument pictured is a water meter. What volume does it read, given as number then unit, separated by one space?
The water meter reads 81.72 ft³
